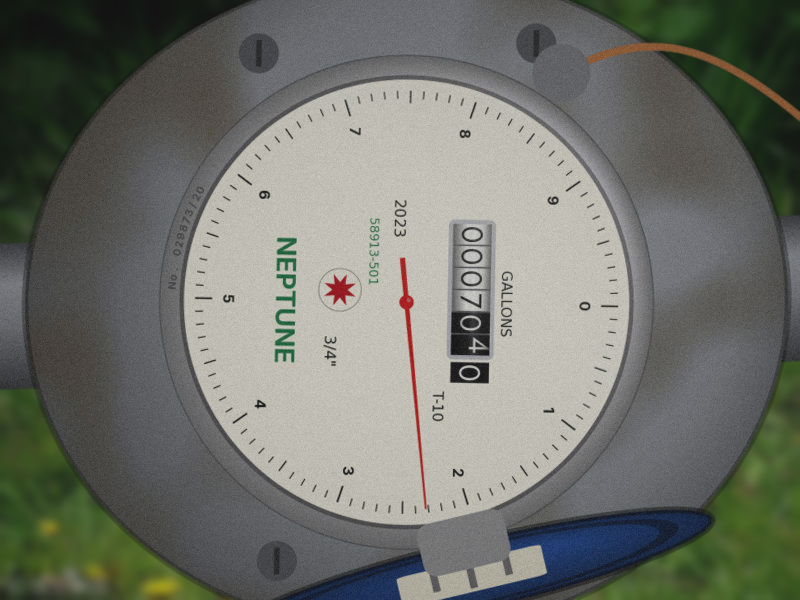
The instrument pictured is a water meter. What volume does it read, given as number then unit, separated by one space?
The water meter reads 7042.3 gal
